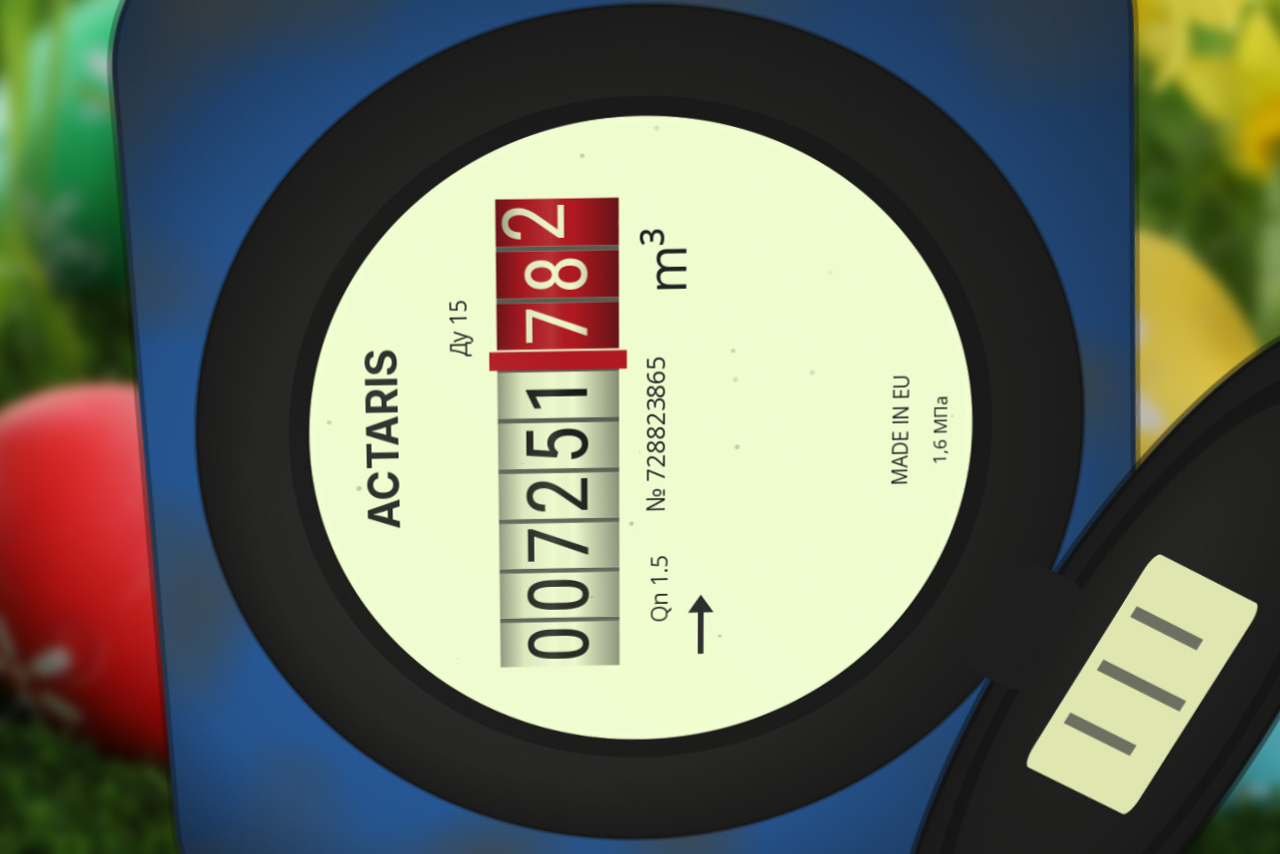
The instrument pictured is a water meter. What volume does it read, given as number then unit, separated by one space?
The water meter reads 7251.782 m³
